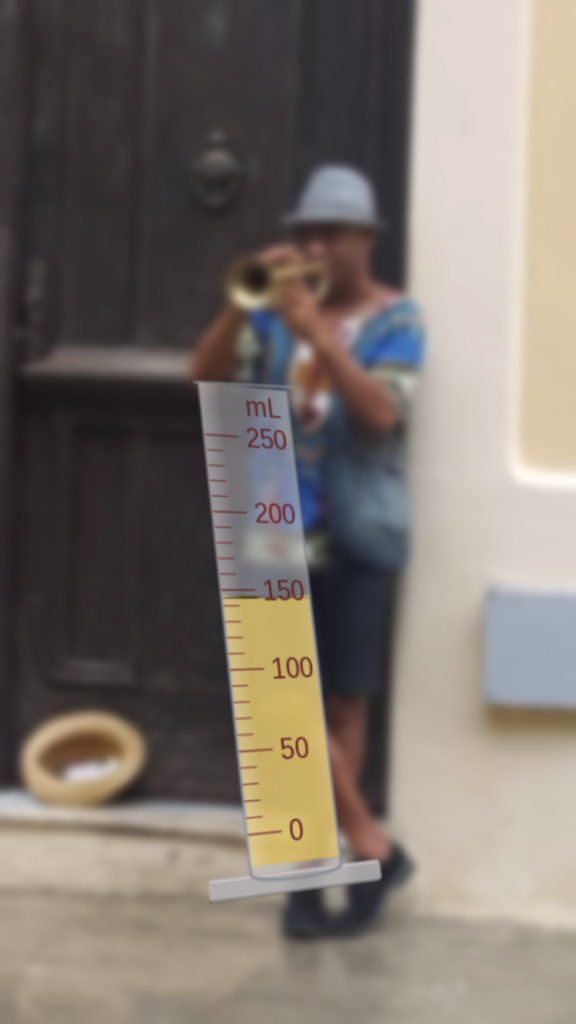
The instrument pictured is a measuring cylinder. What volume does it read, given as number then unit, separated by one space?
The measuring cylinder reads 145 mL
